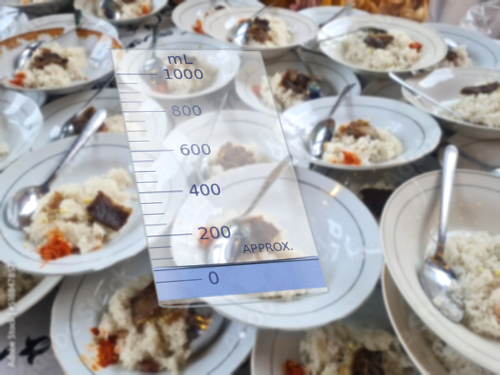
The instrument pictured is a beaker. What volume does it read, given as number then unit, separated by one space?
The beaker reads 50 mL
